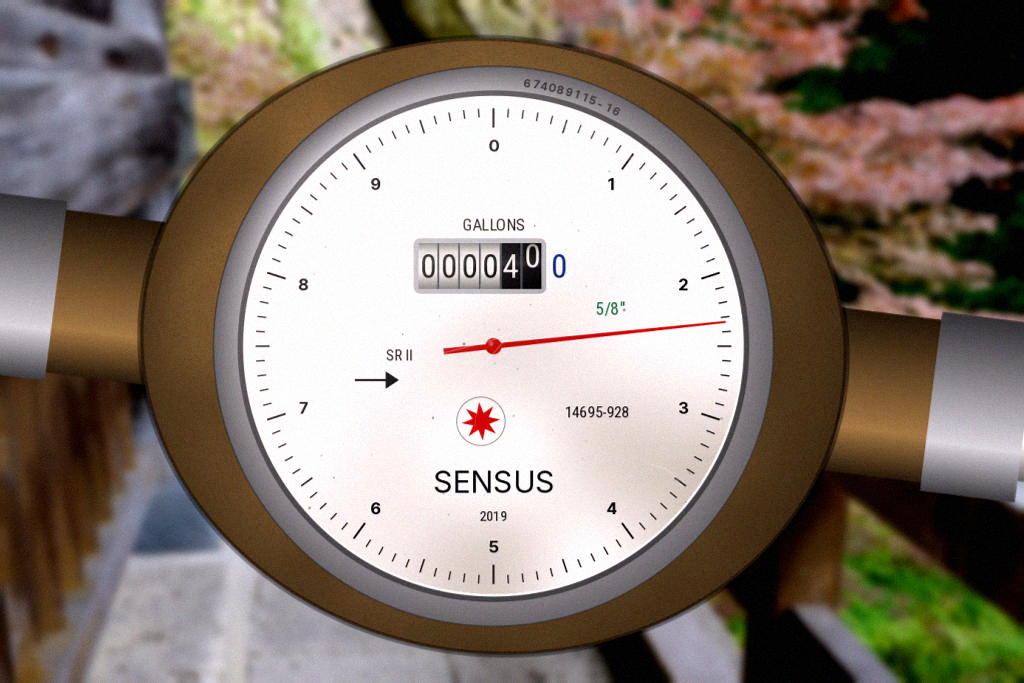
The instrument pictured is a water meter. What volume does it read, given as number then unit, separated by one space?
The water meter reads 402.3 gal
